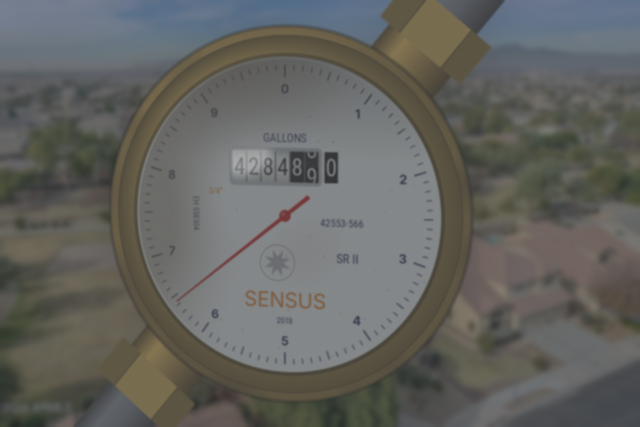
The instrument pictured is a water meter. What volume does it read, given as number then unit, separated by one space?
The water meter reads 4284886.4 gal
